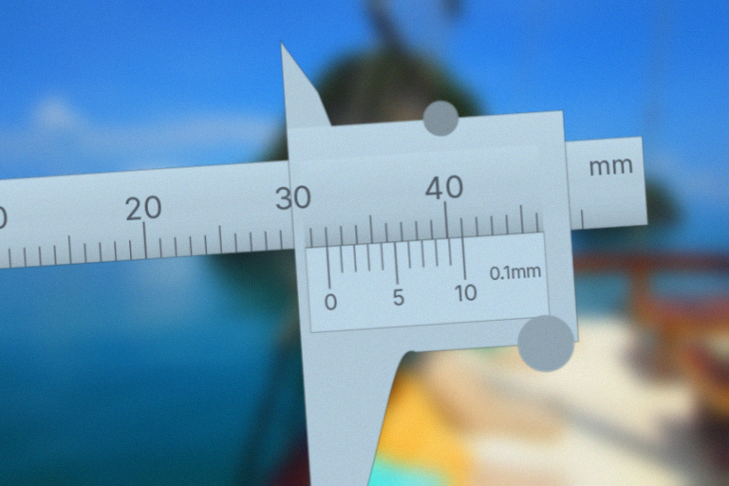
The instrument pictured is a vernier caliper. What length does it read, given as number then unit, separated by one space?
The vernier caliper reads 32.0 mm
